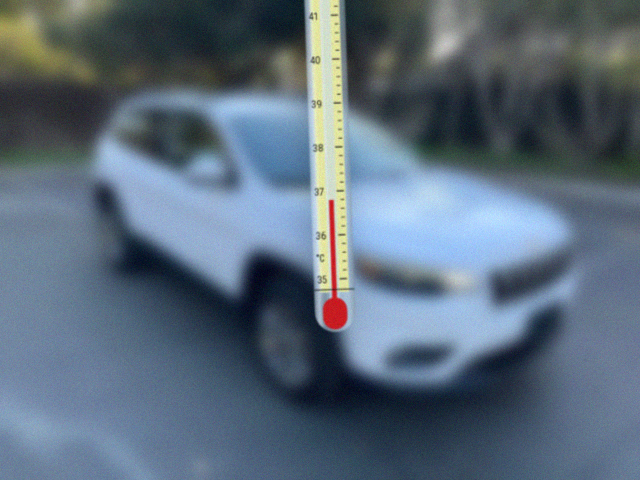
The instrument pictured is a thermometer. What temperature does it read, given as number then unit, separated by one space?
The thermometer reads 36.8 °C
